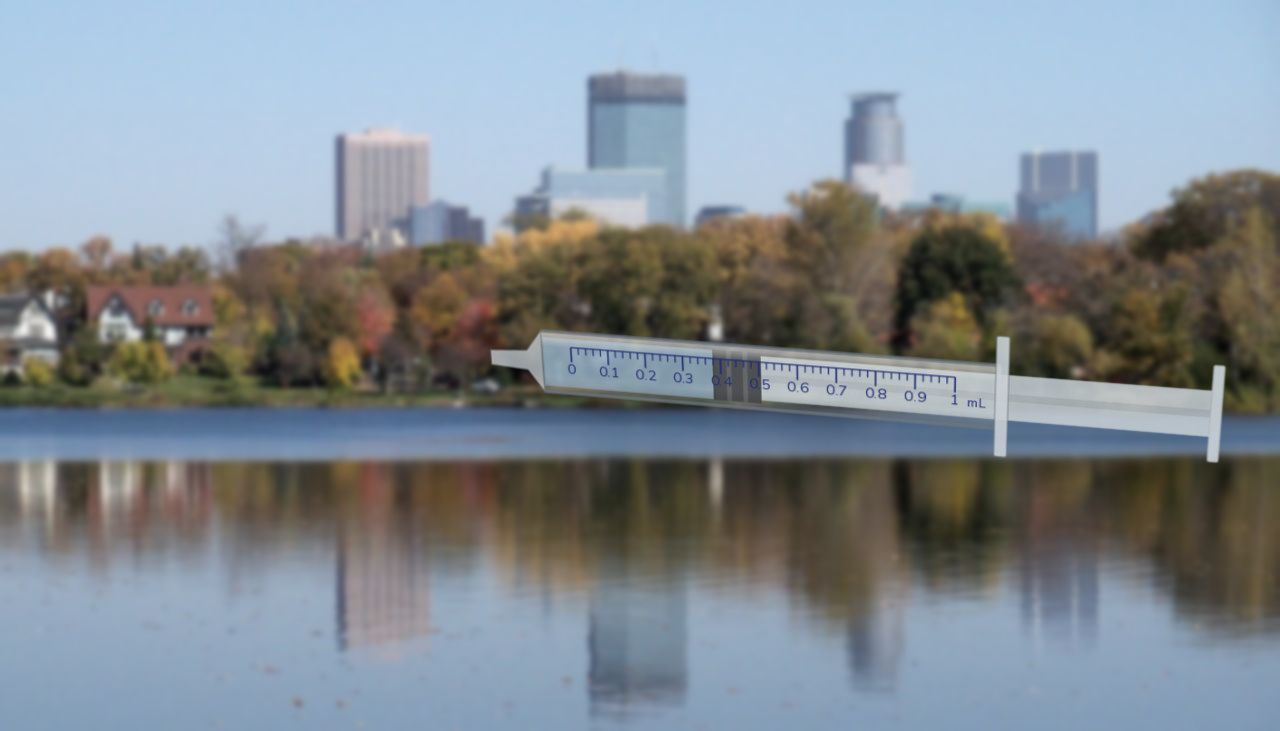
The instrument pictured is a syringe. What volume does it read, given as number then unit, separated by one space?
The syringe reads 0.38 mL
